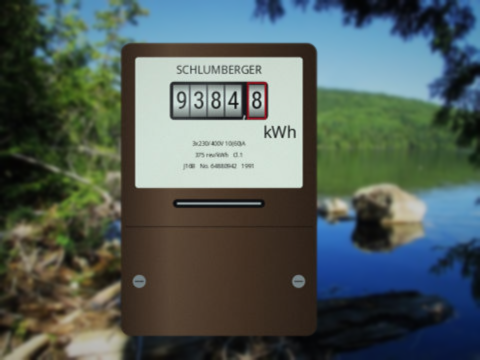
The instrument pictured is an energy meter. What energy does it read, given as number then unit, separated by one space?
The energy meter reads 9384.8 kWh
